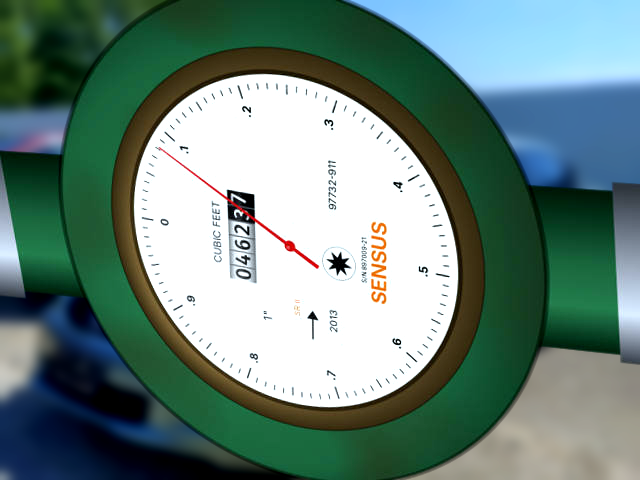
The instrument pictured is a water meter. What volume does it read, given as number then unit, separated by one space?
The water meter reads 46237.08 ft³
